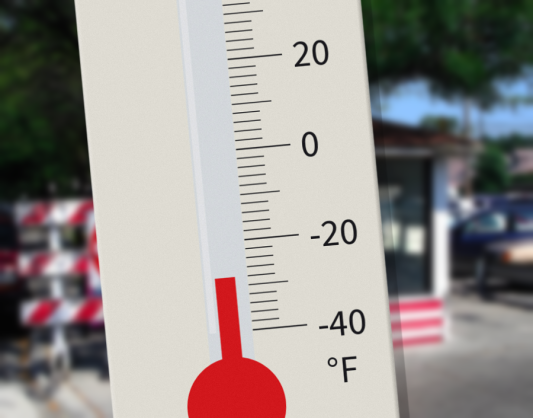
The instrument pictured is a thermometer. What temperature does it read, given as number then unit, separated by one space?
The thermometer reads -28 °F
